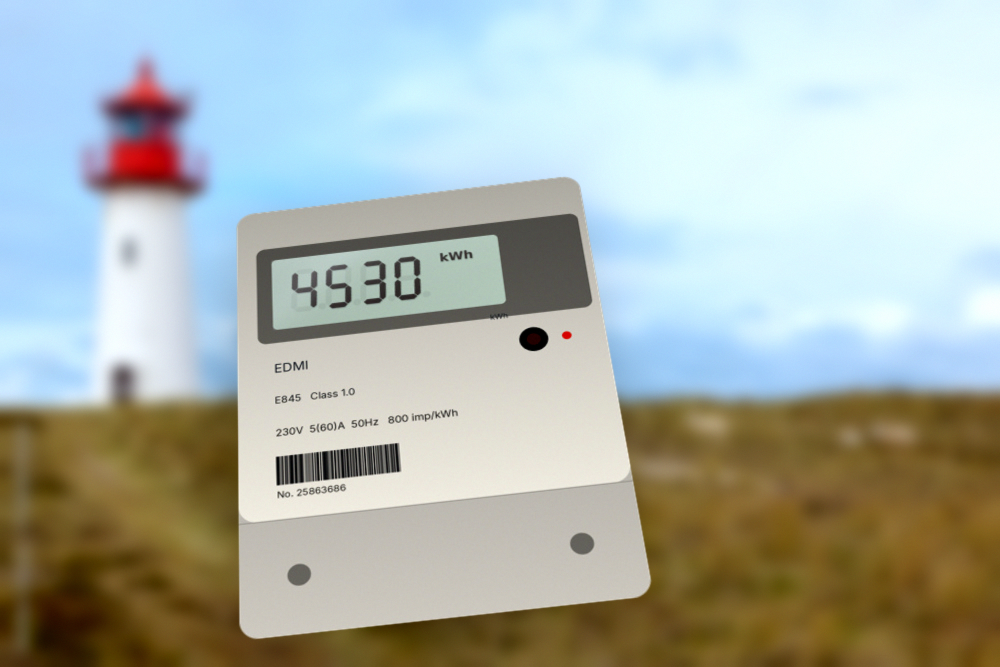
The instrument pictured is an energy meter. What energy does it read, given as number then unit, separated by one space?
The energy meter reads 4530 kWh
